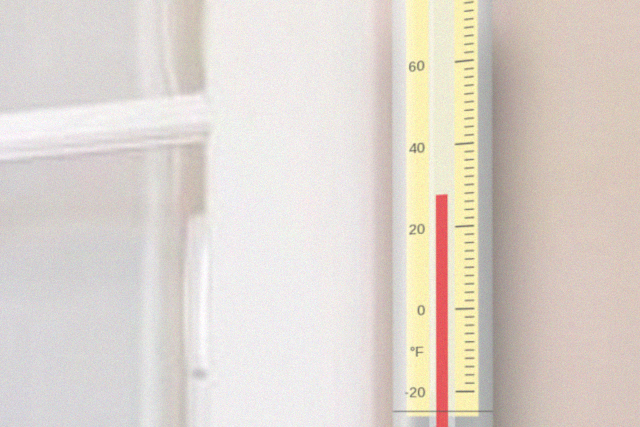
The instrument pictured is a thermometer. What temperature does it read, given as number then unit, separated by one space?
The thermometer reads 28 °F
